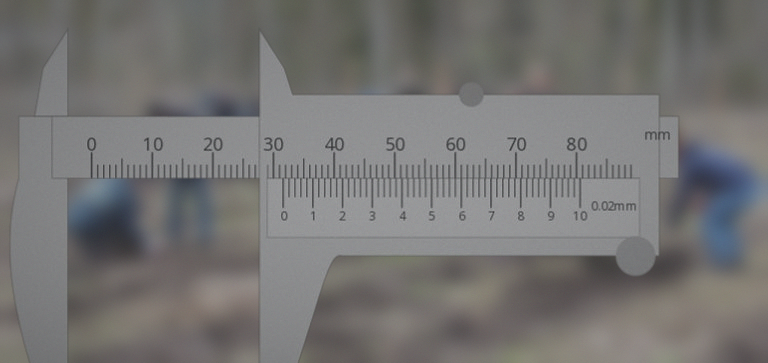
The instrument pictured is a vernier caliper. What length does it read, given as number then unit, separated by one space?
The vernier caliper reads 31.6 mm
